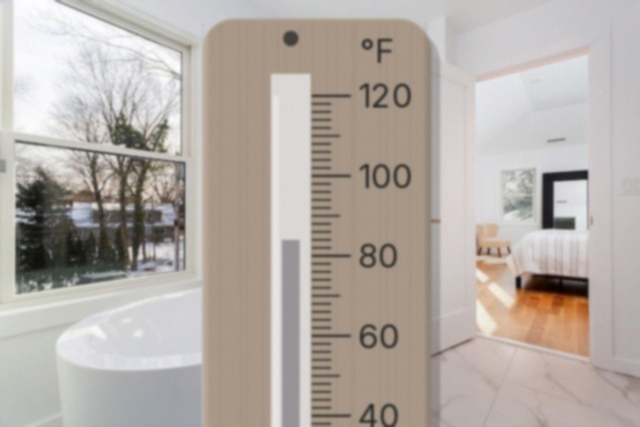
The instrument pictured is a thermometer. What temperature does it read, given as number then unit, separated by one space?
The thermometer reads 84 °F
